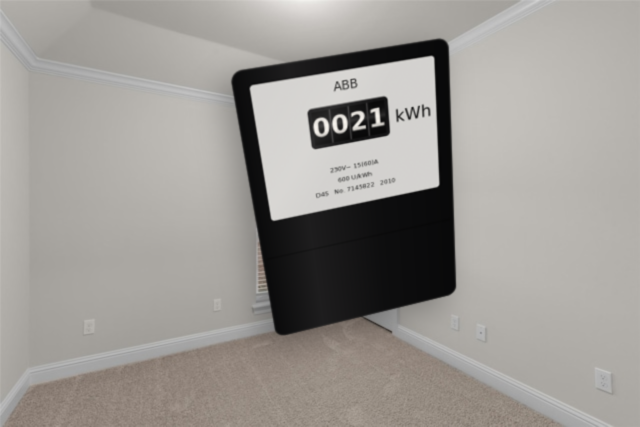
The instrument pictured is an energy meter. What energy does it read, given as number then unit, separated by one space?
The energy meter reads 21 kWh
